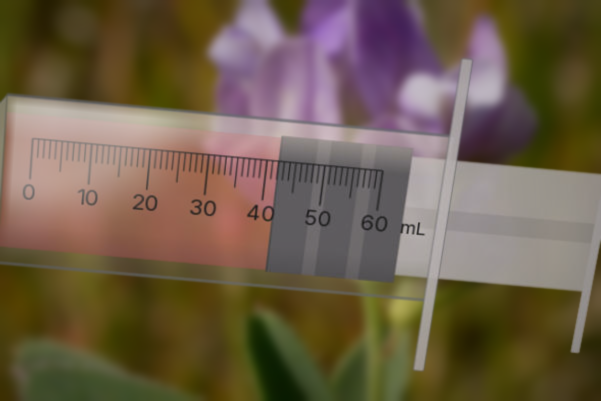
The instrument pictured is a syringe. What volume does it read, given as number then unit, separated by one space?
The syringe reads 42 mL
